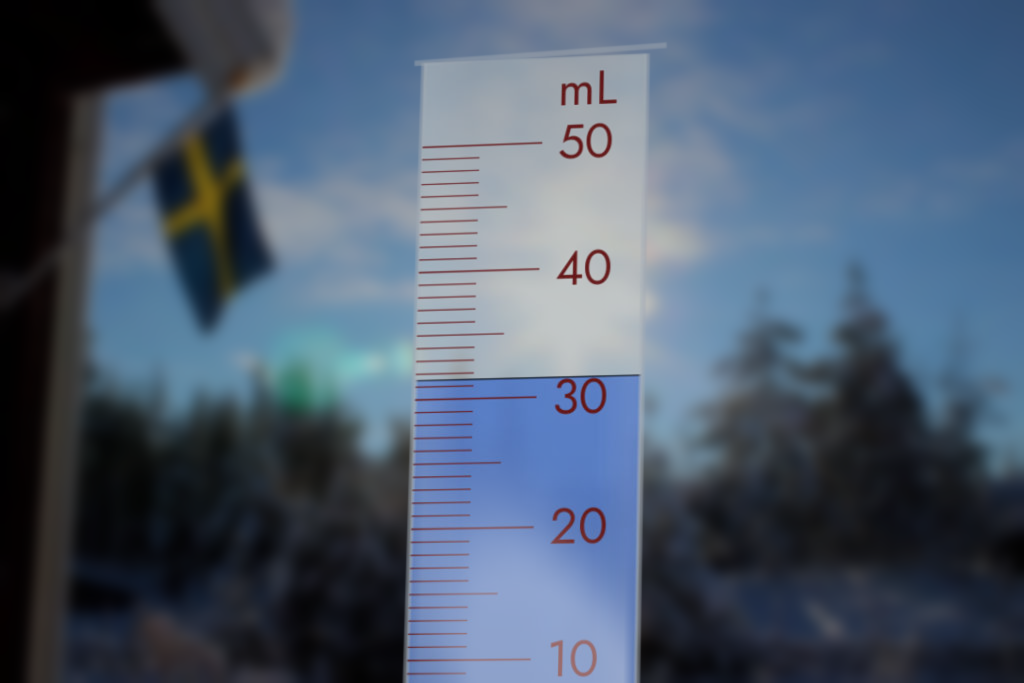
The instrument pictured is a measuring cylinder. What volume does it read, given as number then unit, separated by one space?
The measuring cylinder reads 31.5 mL
